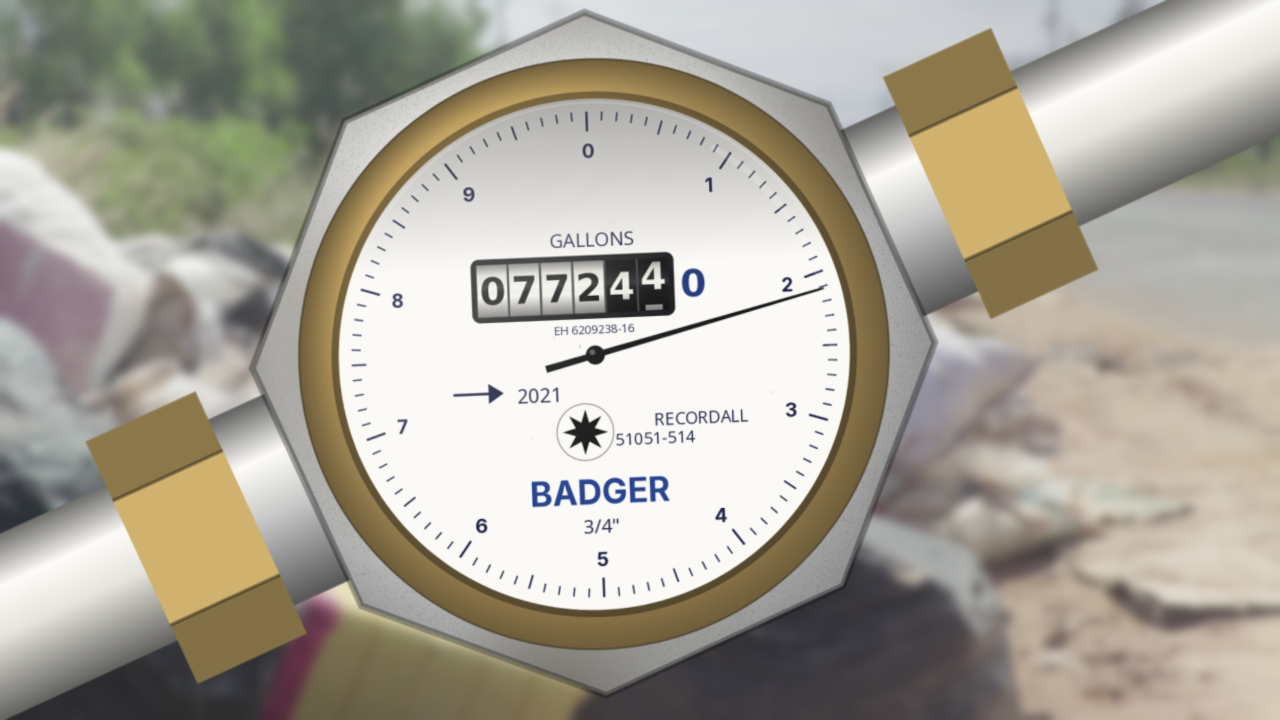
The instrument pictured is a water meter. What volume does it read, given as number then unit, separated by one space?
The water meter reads 772442.1 gal
